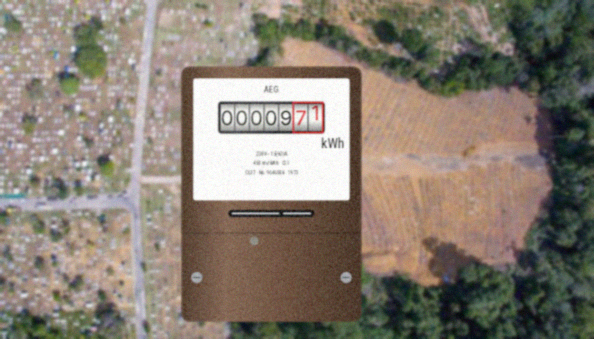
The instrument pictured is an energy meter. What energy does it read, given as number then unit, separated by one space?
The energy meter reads 9.71 kWh
